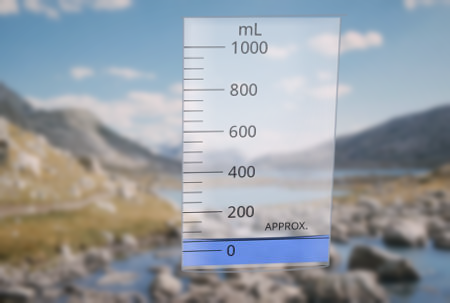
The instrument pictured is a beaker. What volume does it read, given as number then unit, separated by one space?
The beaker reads 50 mL
